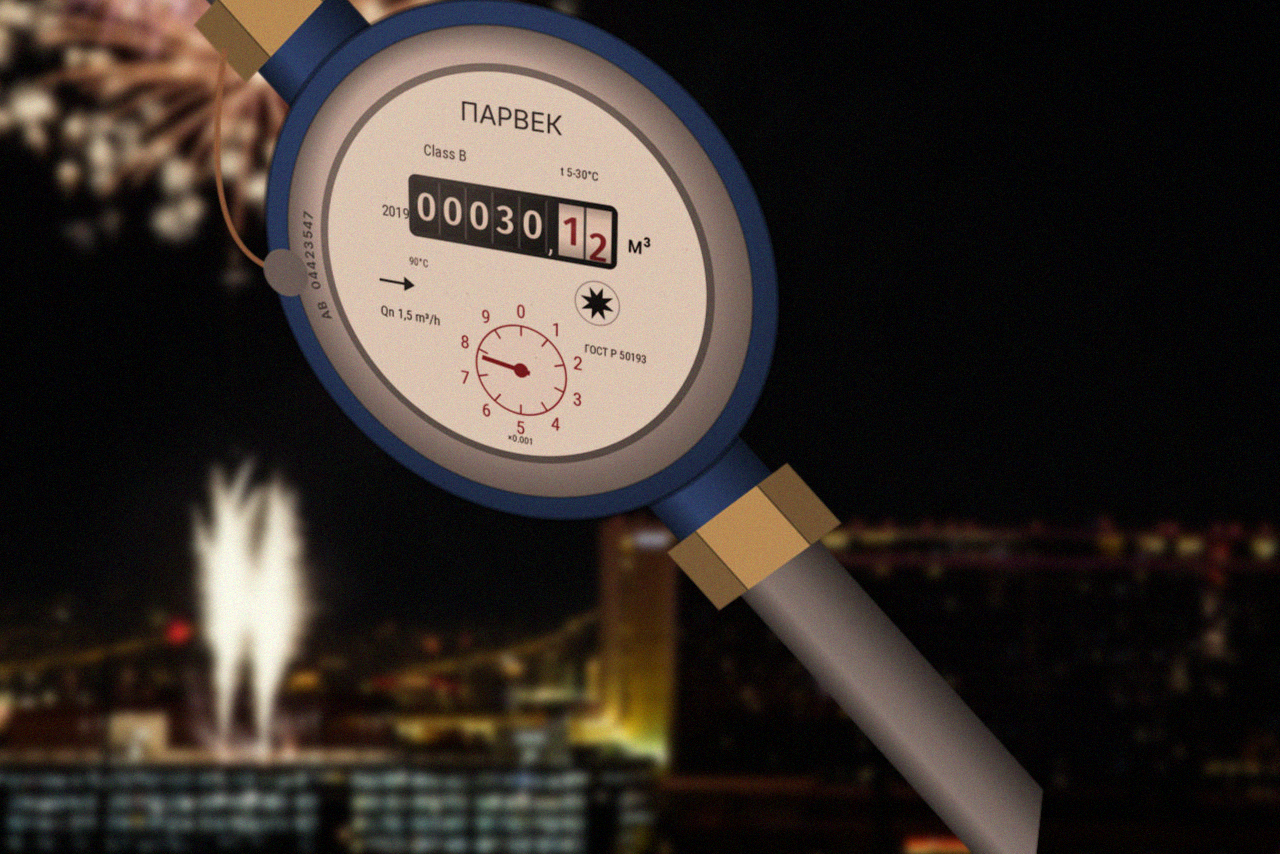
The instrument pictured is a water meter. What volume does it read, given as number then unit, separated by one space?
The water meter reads 30.117 m³
